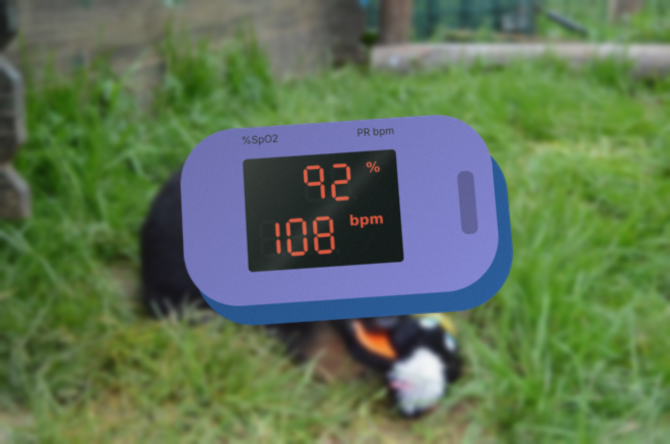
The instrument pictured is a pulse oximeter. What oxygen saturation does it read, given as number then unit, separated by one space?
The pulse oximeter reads 92 %
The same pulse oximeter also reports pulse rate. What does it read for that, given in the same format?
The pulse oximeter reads 108 bpm
